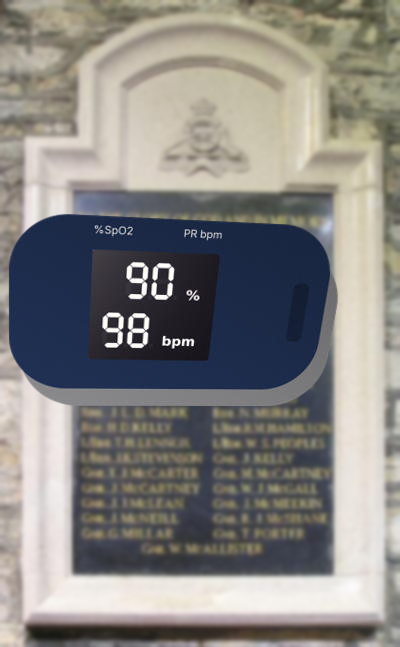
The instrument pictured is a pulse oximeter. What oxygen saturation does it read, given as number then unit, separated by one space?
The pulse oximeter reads 90 %
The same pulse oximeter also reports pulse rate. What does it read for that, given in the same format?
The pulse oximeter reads 98 bpm
